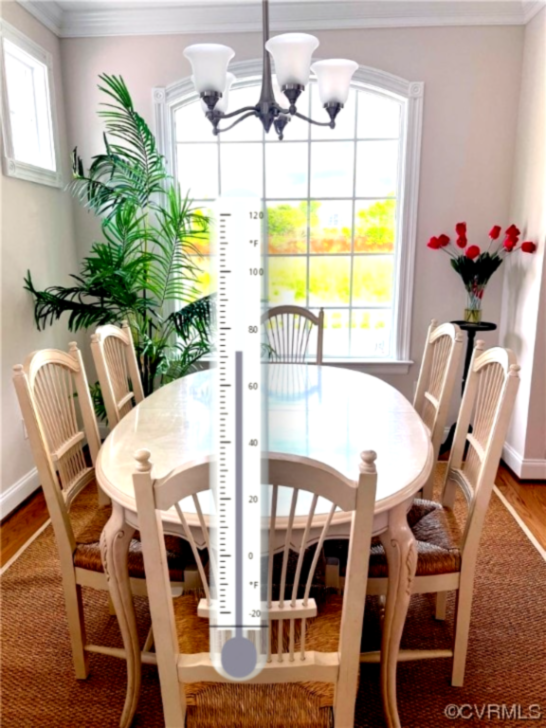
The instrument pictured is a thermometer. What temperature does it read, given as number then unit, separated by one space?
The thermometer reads 72 °F
